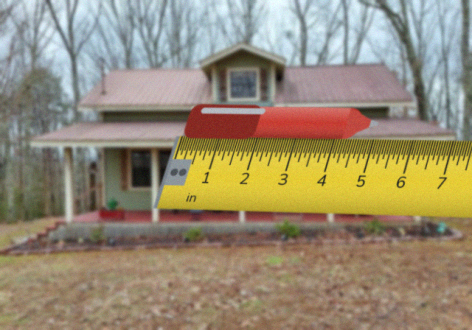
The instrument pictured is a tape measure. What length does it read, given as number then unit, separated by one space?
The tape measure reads 5 in
